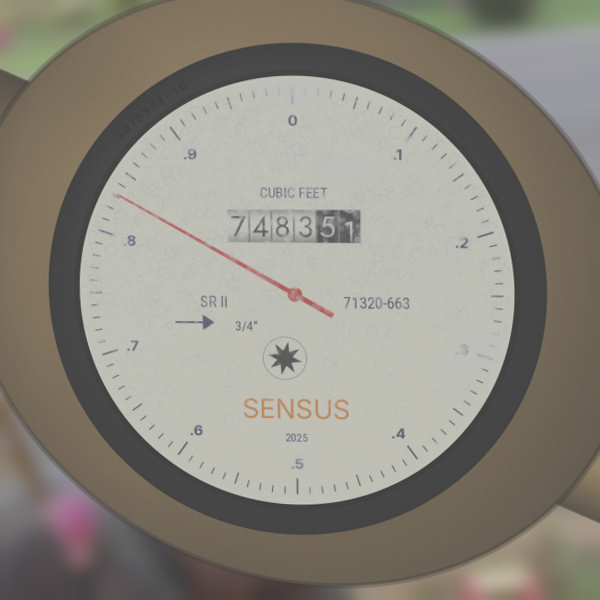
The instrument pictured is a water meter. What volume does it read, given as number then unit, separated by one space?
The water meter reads 748350.83 ft³
